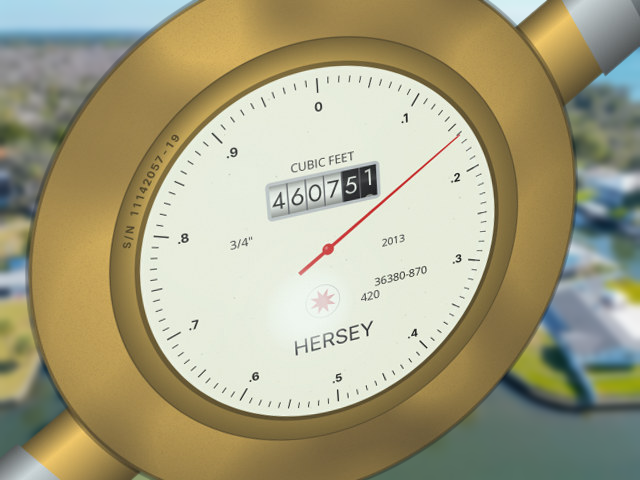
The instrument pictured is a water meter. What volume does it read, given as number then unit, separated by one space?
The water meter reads 460751.16 ft³
